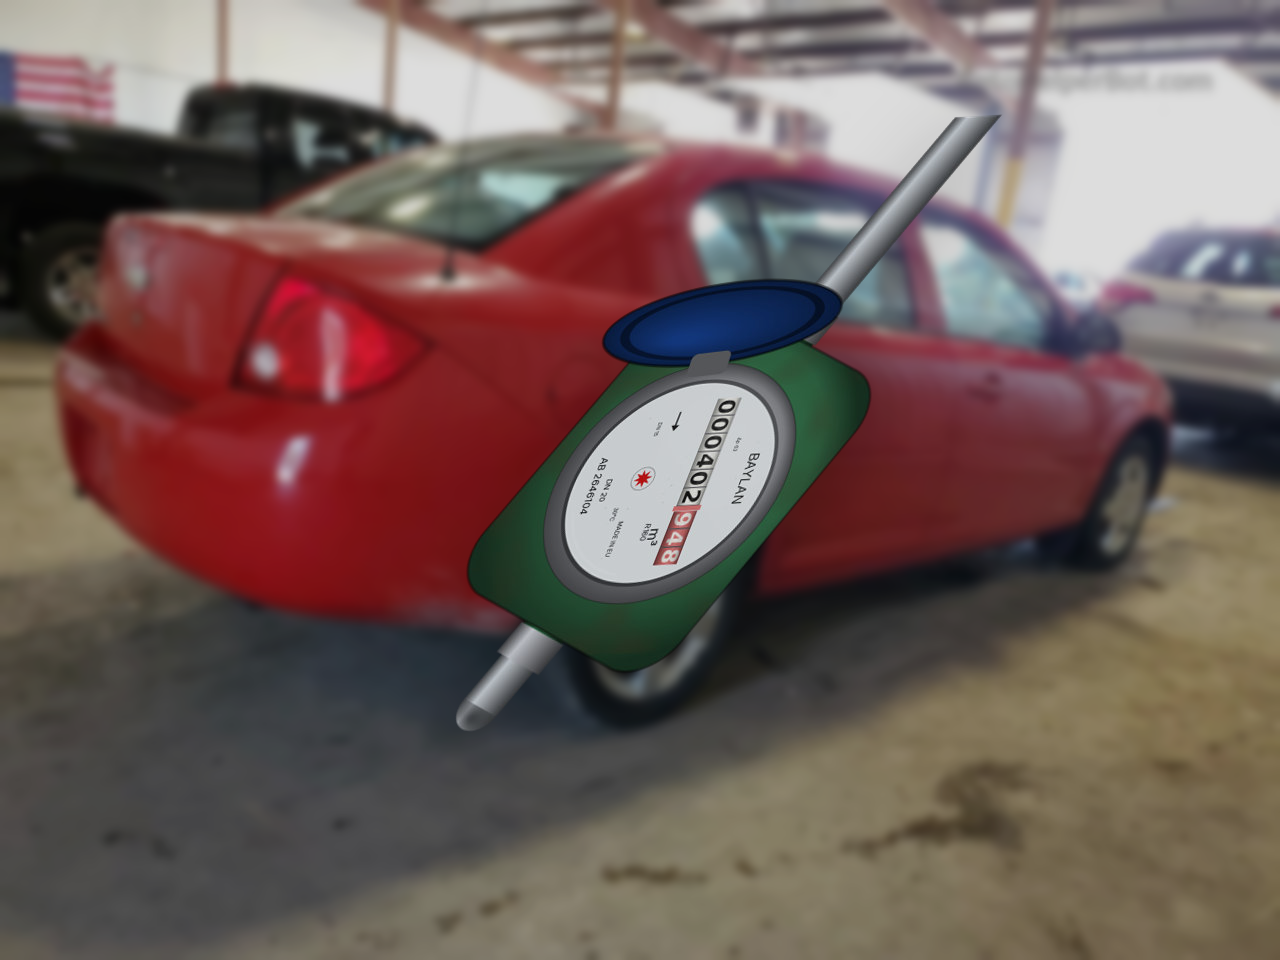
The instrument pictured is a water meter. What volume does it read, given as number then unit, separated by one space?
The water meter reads 402.948 m³
